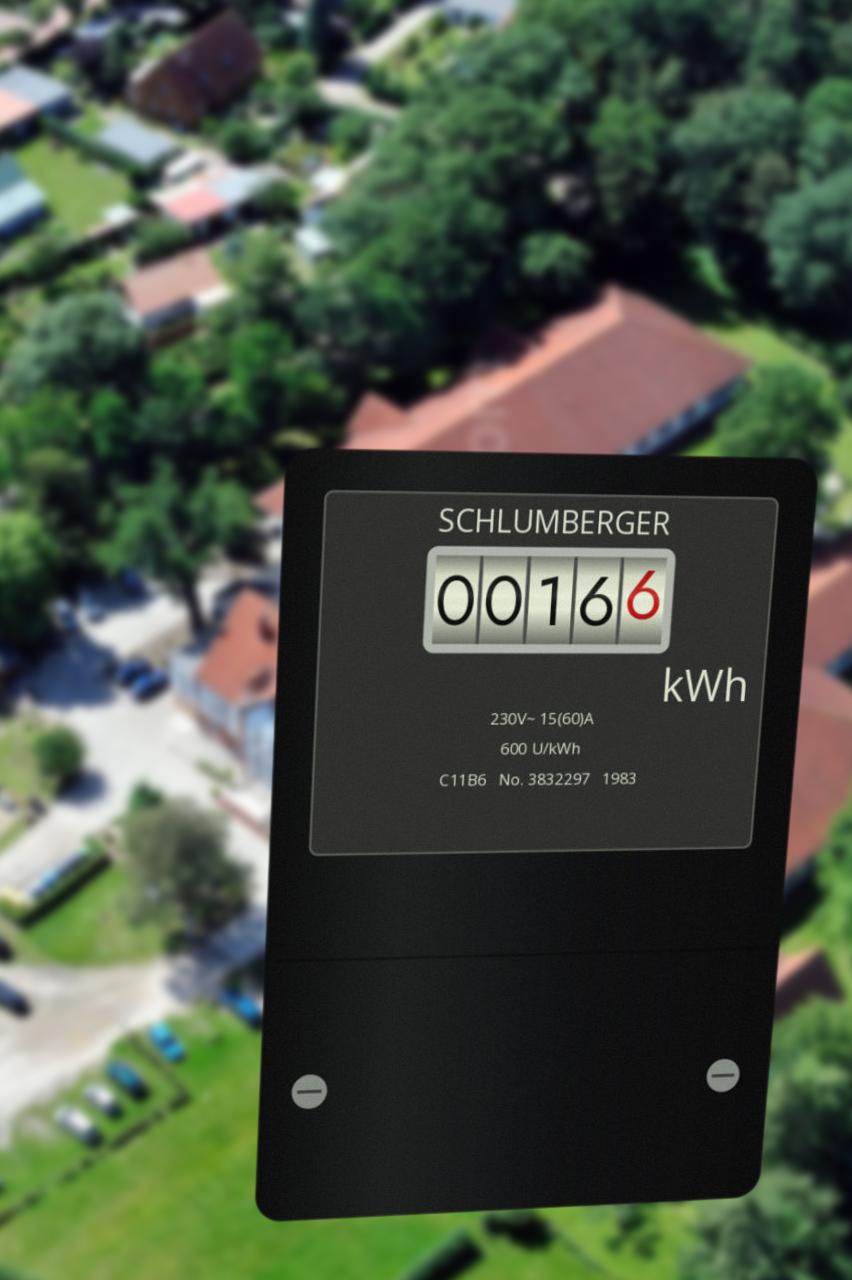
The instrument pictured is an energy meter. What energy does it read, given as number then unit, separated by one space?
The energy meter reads 16.6 kWh
